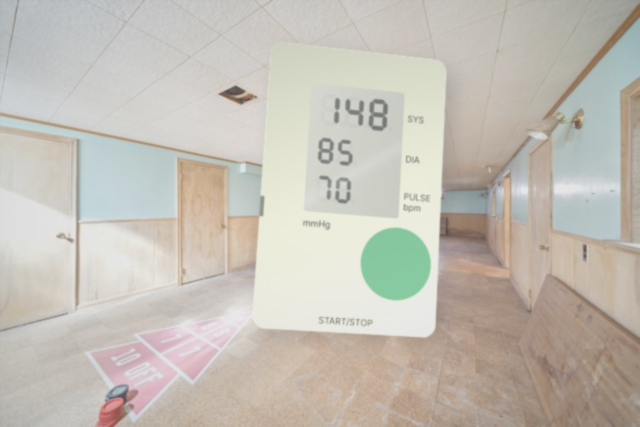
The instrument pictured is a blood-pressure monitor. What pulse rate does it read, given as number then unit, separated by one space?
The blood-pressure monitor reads 70 bpm
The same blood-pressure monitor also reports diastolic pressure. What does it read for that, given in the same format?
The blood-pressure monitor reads 85 mmHg
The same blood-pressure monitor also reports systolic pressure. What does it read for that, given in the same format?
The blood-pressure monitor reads 148 mmHg
